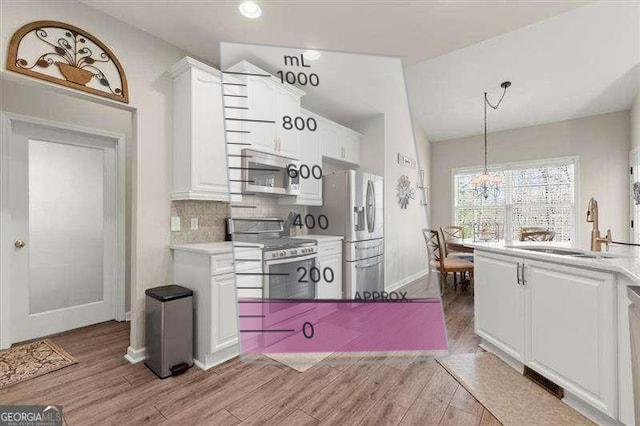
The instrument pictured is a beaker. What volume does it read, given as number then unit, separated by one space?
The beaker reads 100 mL
